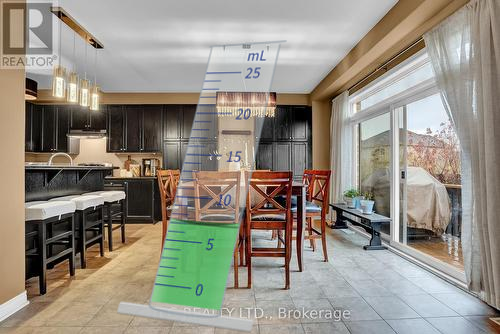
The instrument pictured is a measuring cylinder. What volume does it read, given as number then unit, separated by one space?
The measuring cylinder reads 7 mL
